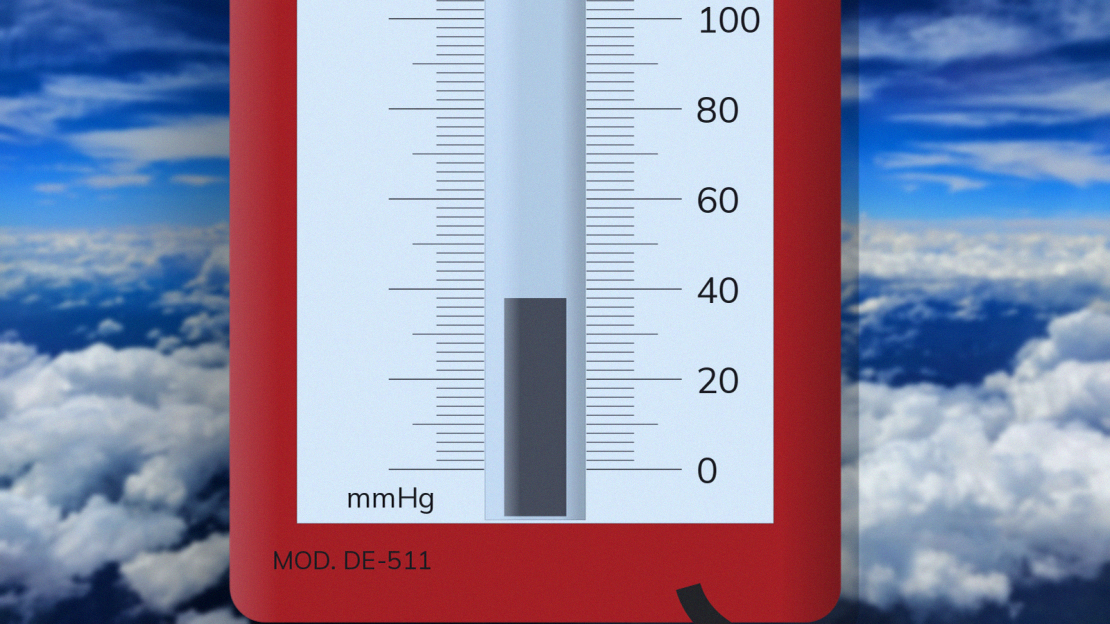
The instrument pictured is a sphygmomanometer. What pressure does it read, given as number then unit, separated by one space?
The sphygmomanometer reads 38 mmHg
